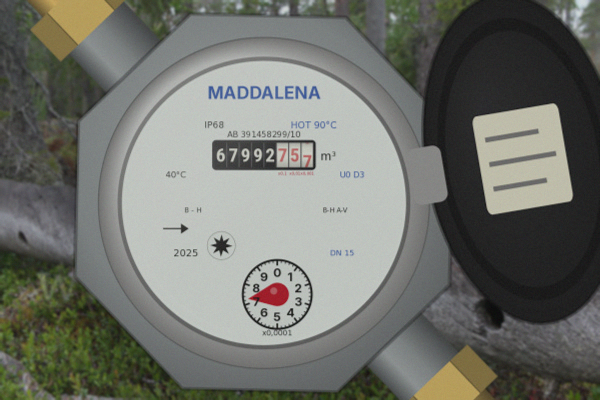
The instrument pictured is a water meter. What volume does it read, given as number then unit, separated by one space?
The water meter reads 67992.7567 m³
